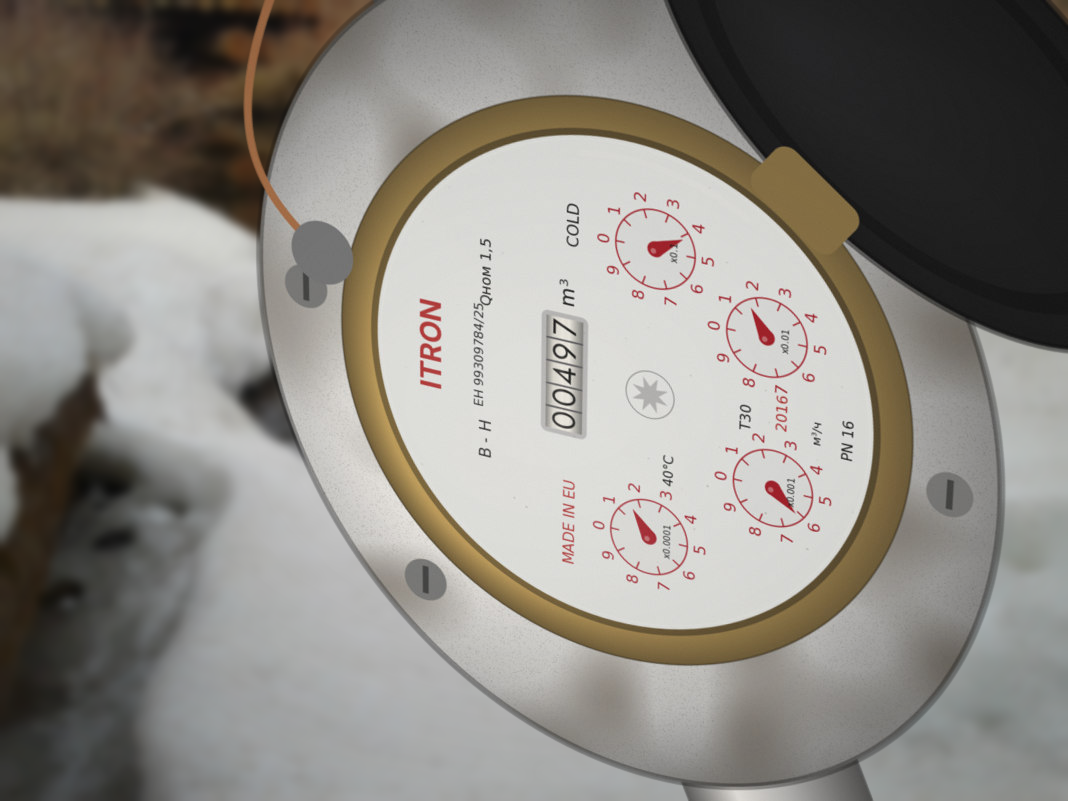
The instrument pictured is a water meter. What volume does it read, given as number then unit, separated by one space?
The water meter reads 497.4161 m³
